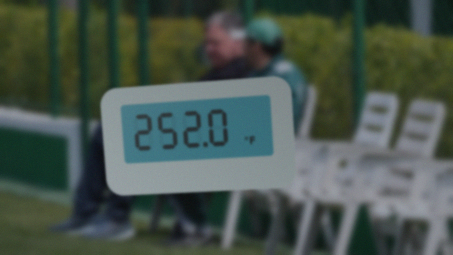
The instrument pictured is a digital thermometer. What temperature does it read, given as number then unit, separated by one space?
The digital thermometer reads 252.0 °F
